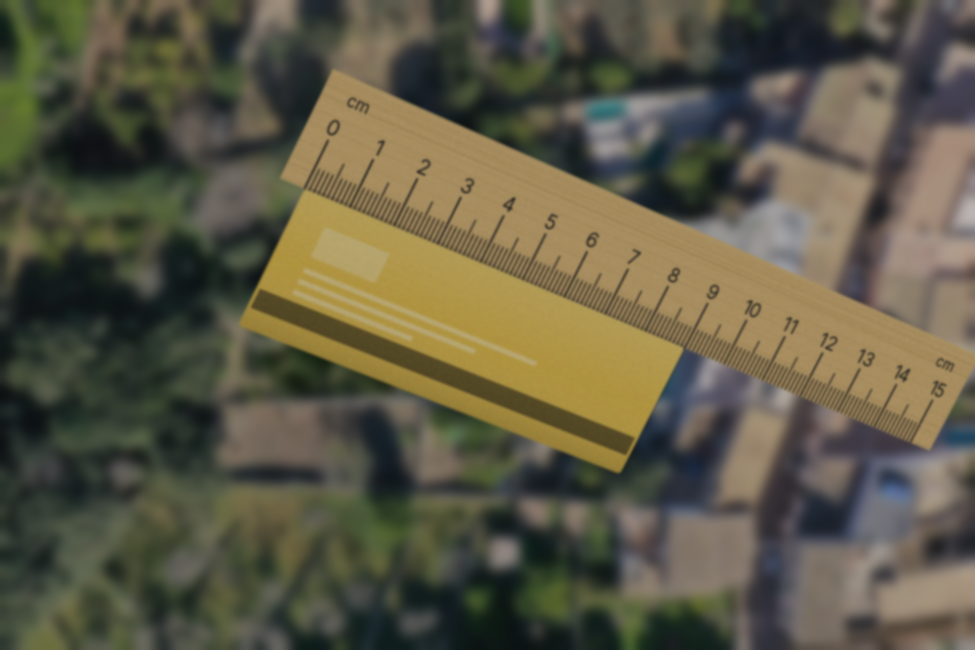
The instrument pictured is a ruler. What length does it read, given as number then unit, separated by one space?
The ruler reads 9 cm
